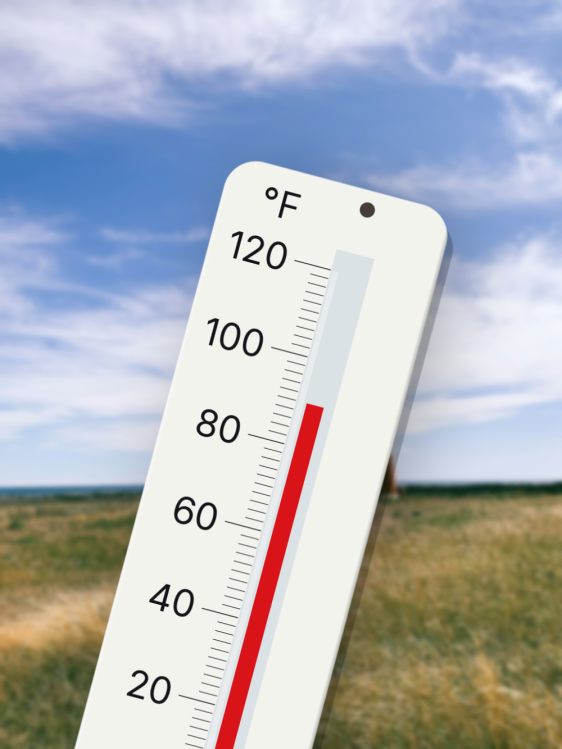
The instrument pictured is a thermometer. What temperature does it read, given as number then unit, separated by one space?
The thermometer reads 90 °F
